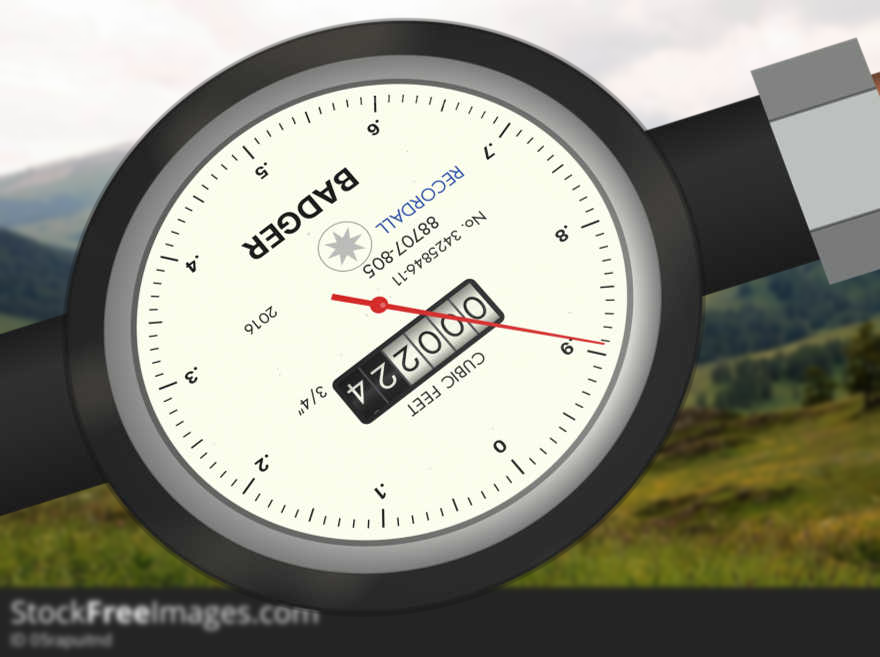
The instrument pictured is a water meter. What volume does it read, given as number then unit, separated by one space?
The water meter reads 223.89 ft³
